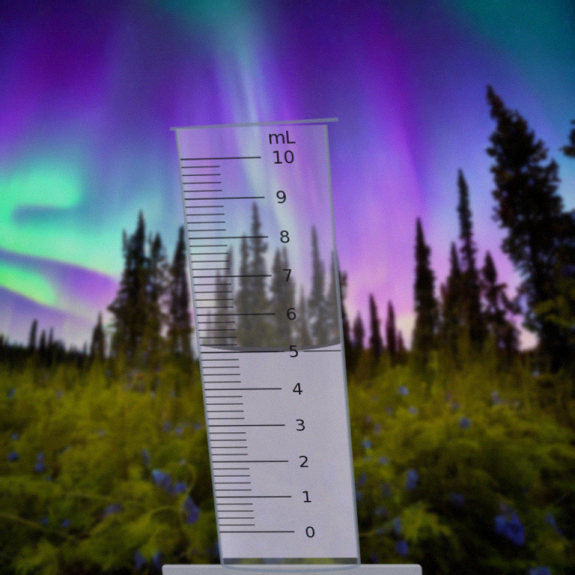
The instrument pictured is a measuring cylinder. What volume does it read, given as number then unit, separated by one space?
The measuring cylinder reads 5 mL
